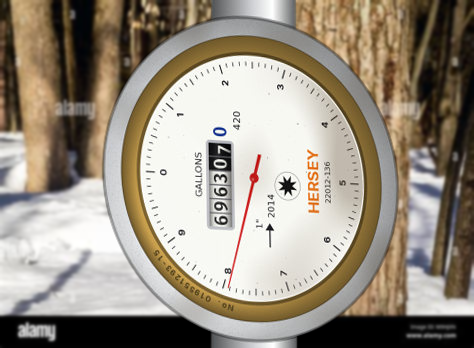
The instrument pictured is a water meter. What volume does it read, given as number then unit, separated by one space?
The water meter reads 6963067.9 gal
